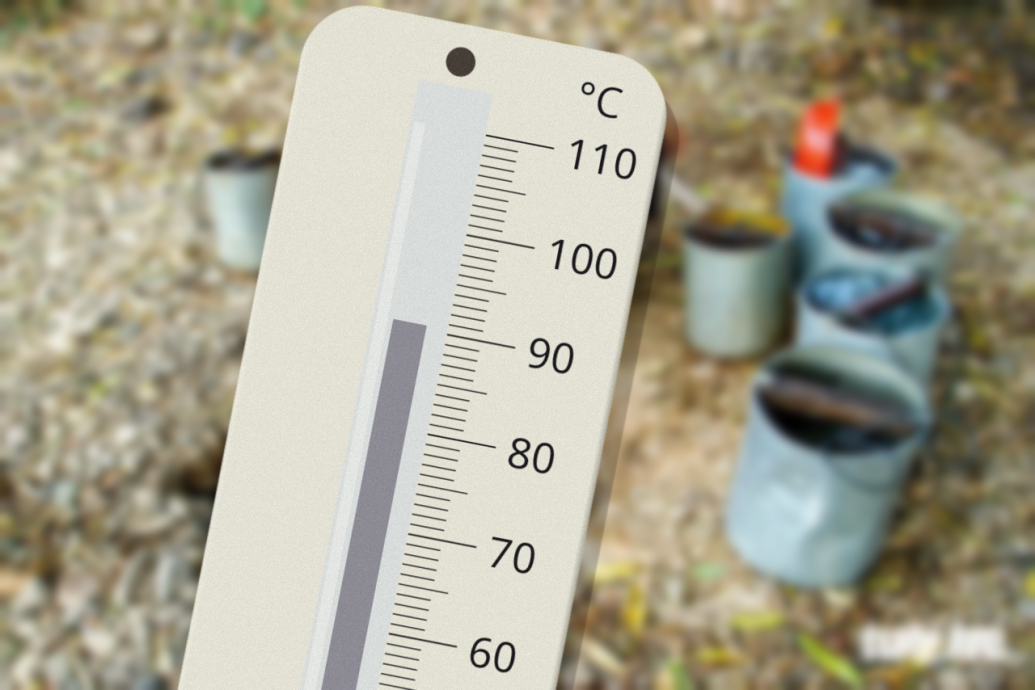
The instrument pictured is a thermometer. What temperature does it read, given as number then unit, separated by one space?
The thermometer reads 90.5 °C
